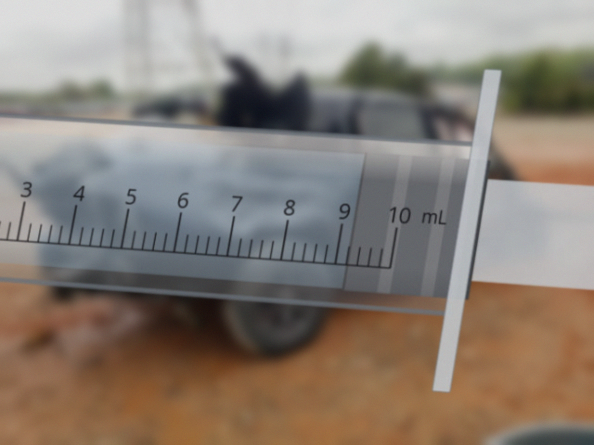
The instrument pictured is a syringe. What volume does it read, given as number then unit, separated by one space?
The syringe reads 9.2 mL
